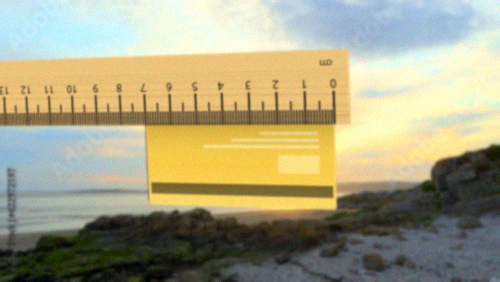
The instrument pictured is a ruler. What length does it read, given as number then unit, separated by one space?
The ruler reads 7 cm
